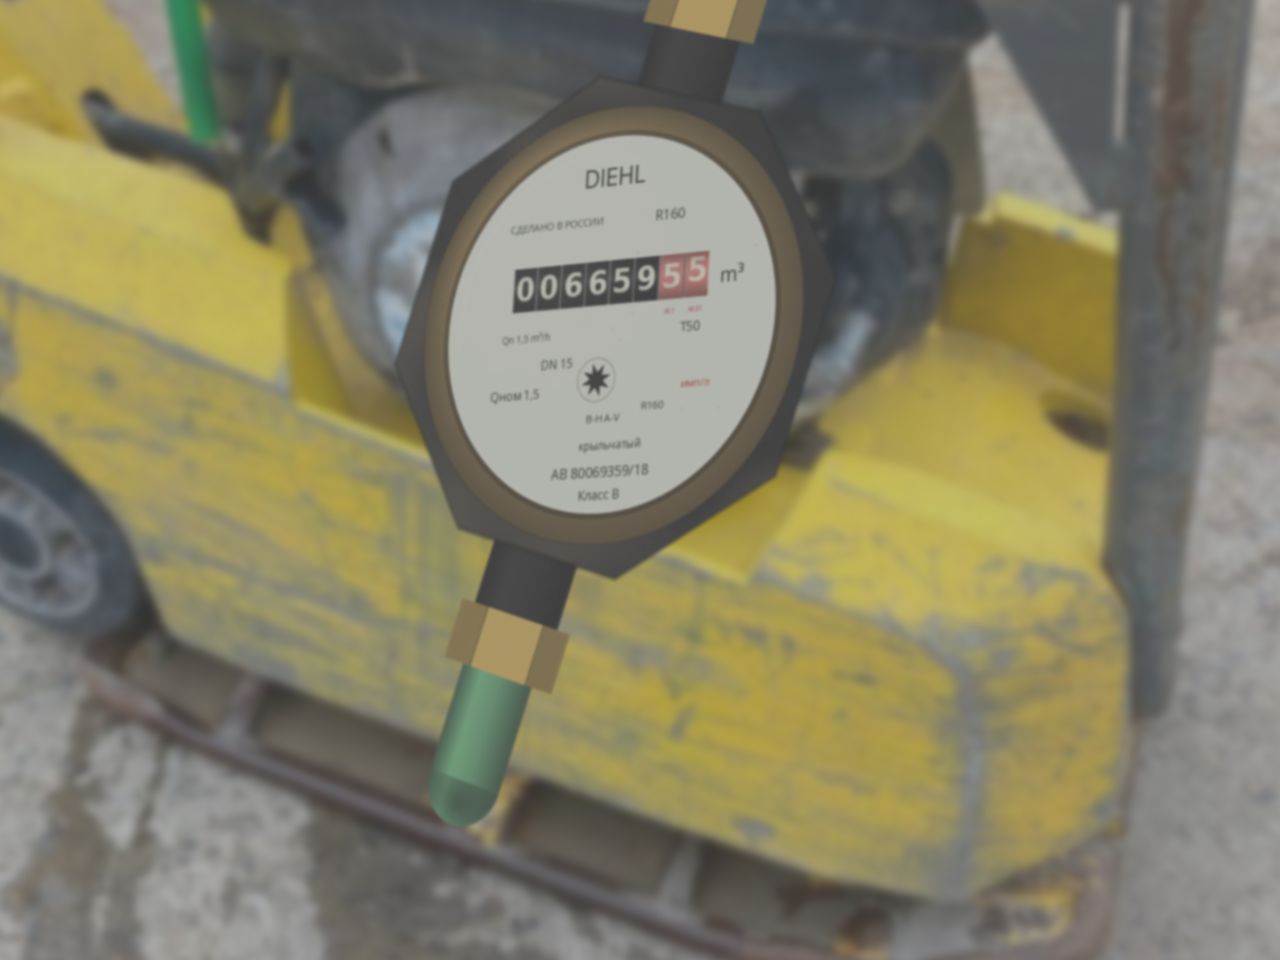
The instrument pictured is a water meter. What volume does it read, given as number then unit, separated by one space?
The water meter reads 6659.55 m³
